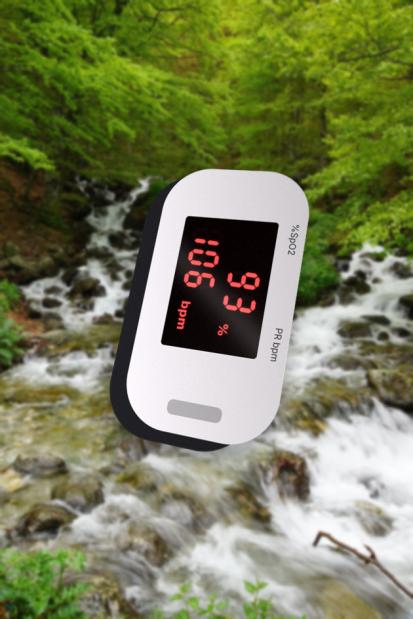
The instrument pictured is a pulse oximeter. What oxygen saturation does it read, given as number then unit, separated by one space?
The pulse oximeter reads 93 %
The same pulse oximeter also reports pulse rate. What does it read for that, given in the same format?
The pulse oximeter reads 106 bpm
